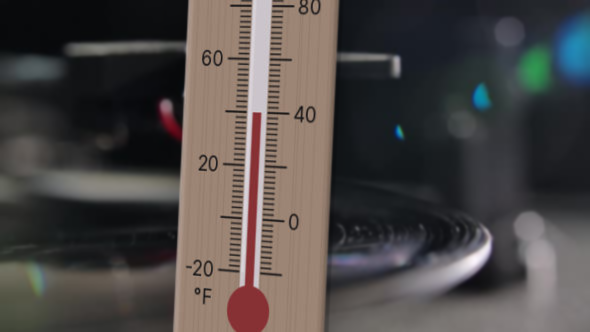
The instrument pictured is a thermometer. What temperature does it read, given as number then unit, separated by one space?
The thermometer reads 40 °F
